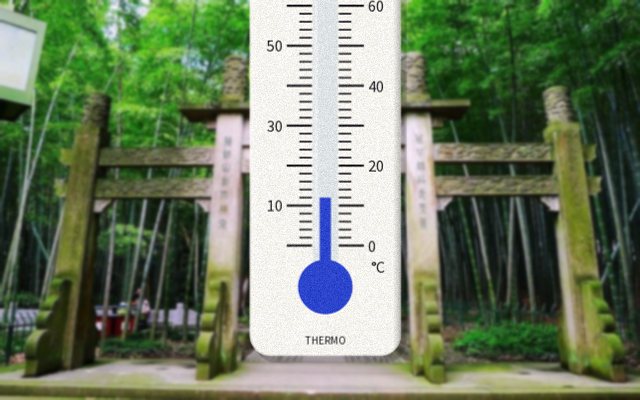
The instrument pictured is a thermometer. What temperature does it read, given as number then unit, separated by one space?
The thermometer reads 12 °C
